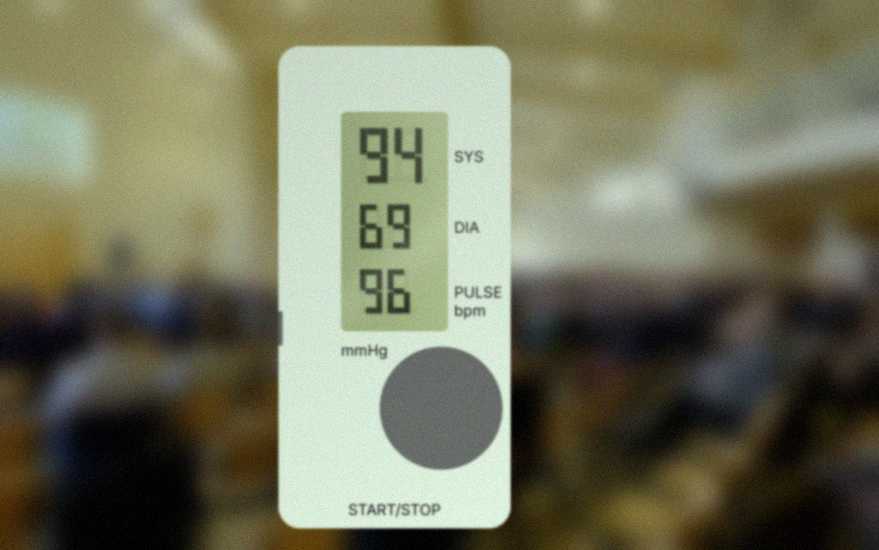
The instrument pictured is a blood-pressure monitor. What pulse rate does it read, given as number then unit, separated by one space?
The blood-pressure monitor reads 96 bpm
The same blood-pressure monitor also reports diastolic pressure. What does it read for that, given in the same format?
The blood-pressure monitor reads 69 mmHg
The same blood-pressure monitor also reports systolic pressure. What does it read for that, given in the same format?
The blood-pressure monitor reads 94 mmHg
